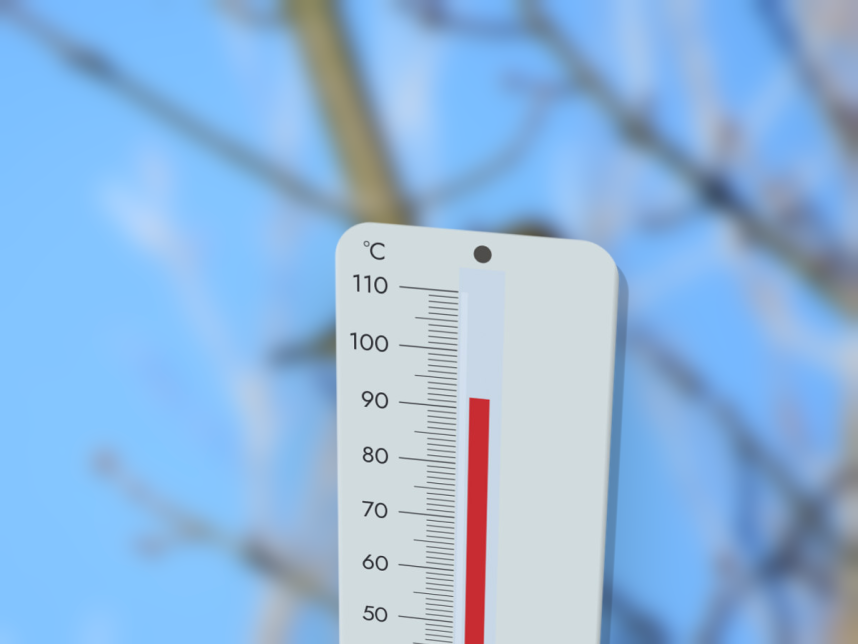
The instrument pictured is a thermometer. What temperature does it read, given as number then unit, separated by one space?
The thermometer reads 92 °C
